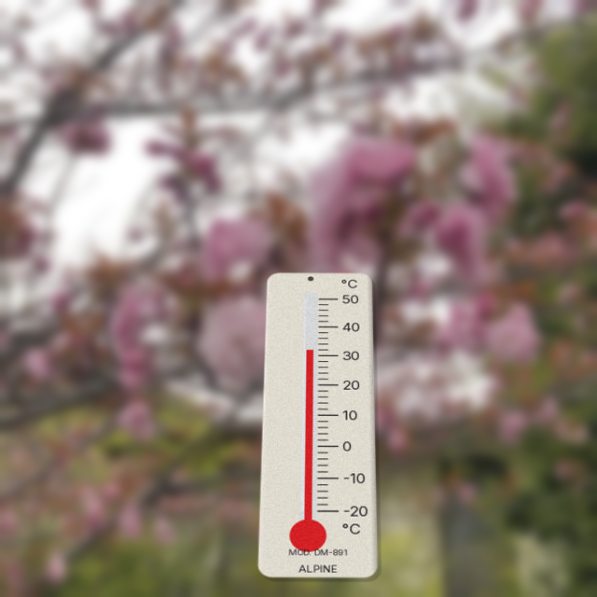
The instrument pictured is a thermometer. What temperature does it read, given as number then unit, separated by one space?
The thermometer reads 32 °C
